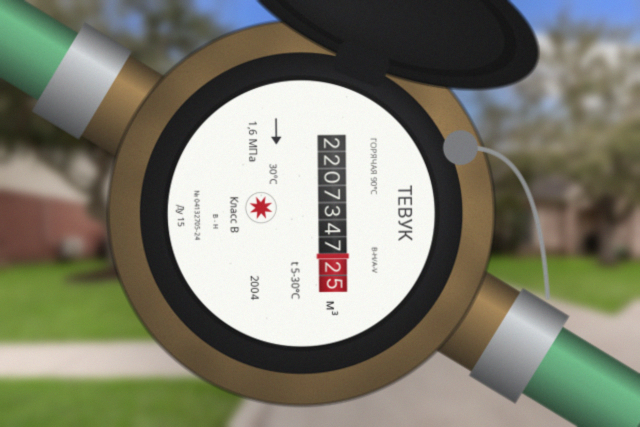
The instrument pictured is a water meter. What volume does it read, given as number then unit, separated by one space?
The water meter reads 2207347.25 m³
